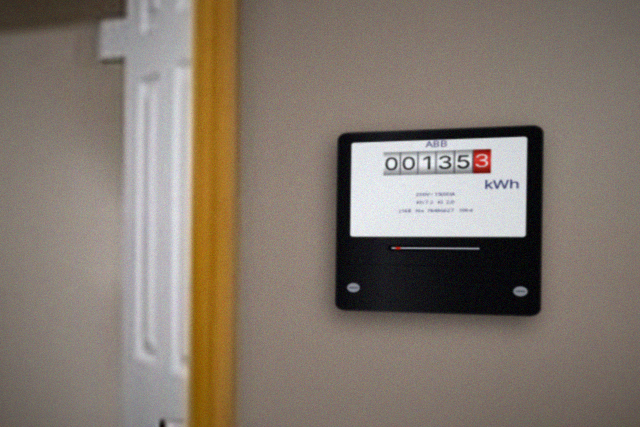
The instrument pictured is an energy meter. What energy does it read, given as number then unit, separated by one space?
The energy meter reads 135.3 kWh
